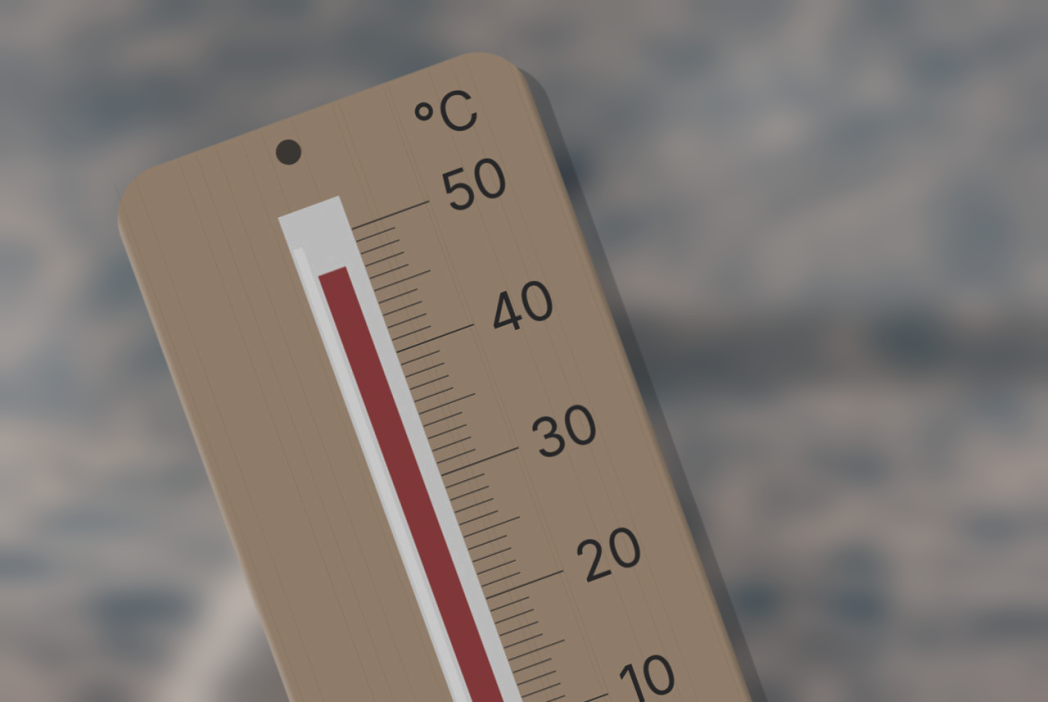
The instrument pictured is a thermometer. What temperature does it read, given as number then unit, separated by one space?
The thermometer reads 47.5 °C
